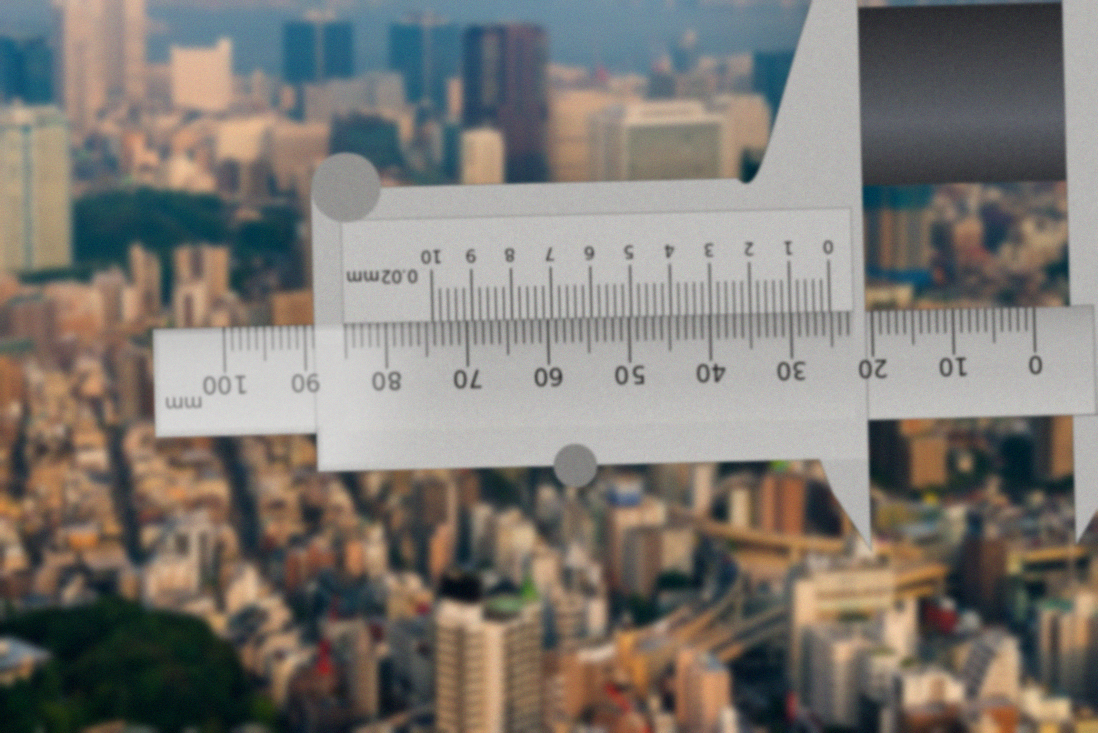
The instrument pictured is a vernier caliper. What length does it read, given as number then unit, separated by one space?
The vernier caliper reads 25.2 mm
